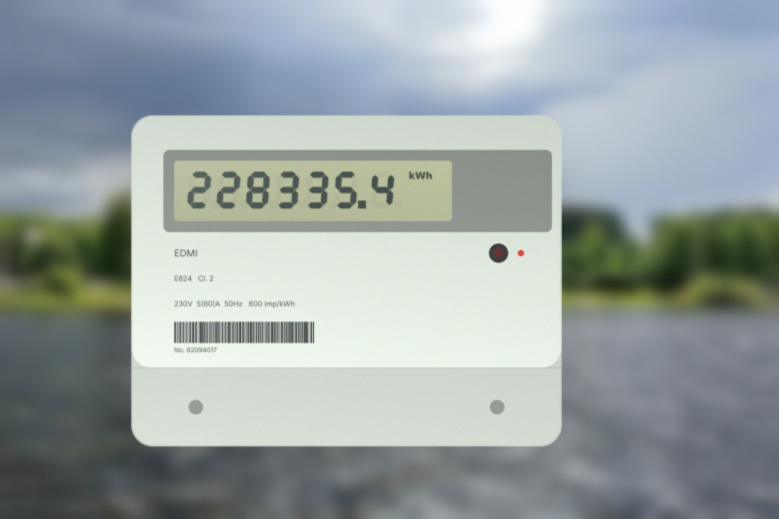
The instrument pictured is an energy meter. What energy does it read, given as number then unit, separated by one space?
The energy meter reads 228335.4 kWh
